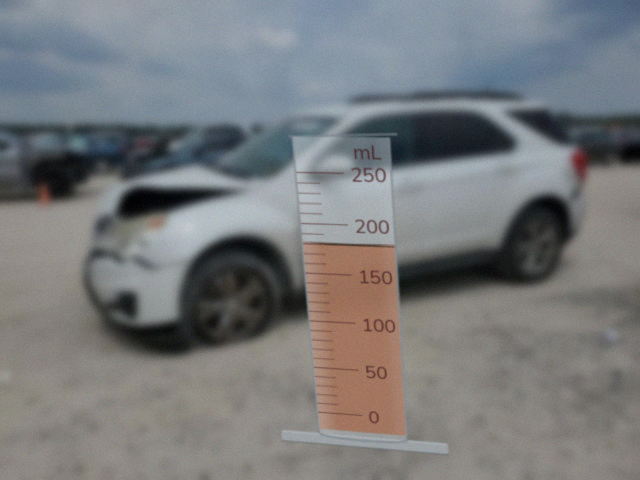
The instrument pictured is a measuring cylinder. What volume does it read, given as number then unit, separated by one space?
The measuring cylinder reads 180 mL
